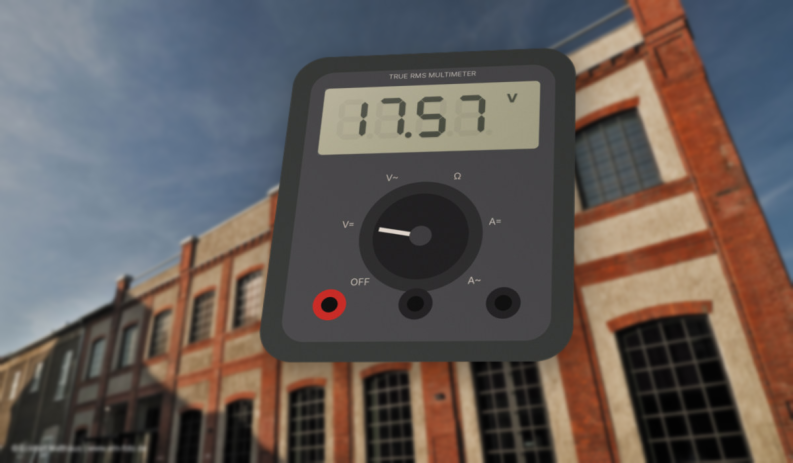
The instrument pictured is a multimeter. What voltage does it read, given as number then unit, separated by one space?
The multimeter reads 17.57 V
